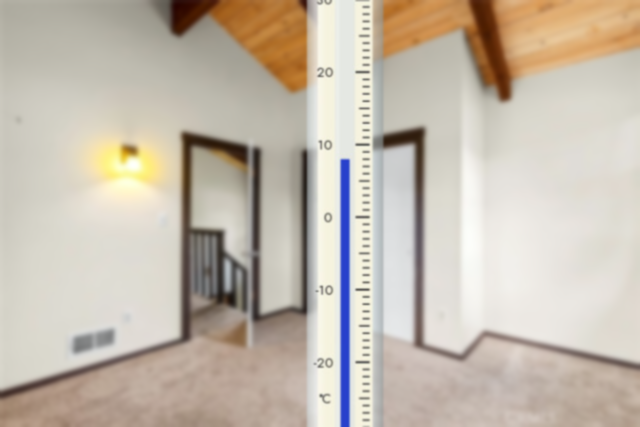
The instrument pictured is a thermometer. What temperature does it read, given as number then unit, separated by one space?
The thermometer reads 8 °C
